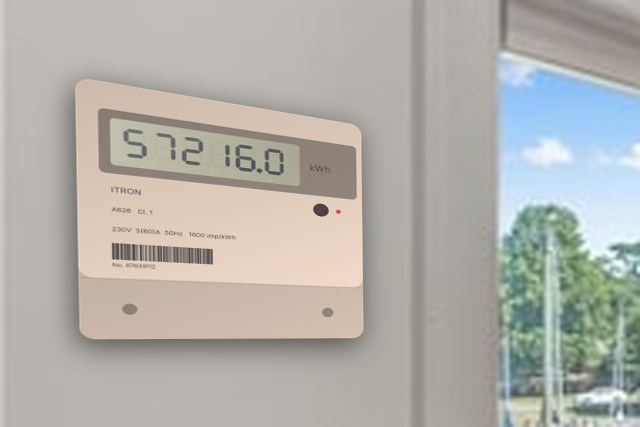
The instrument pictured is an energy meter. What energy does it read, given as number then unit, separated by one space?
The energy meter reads 57216.0 kWh
